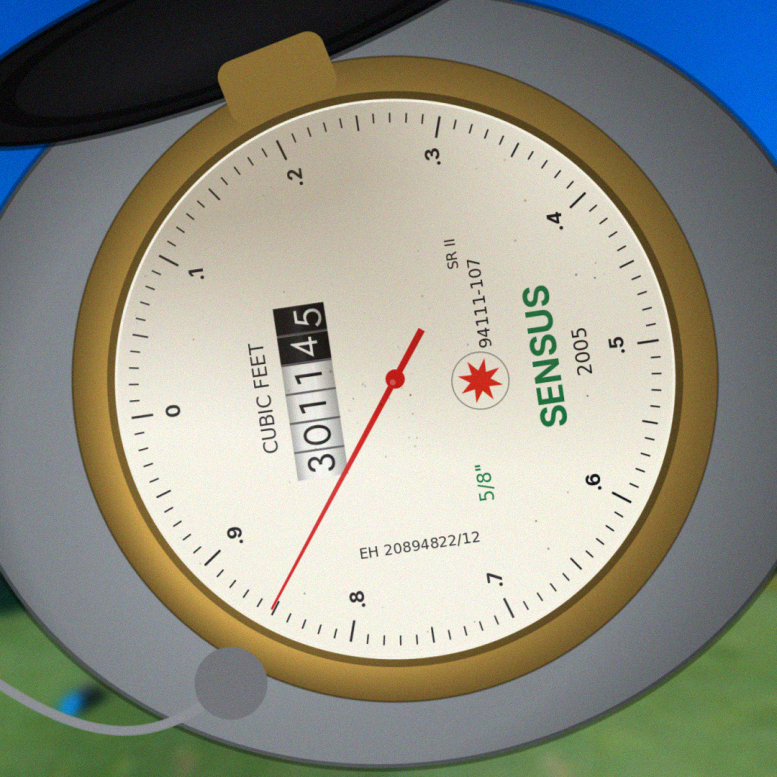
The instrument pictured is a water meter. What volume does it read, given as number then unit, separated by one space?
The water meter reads 301144.85 ft³
